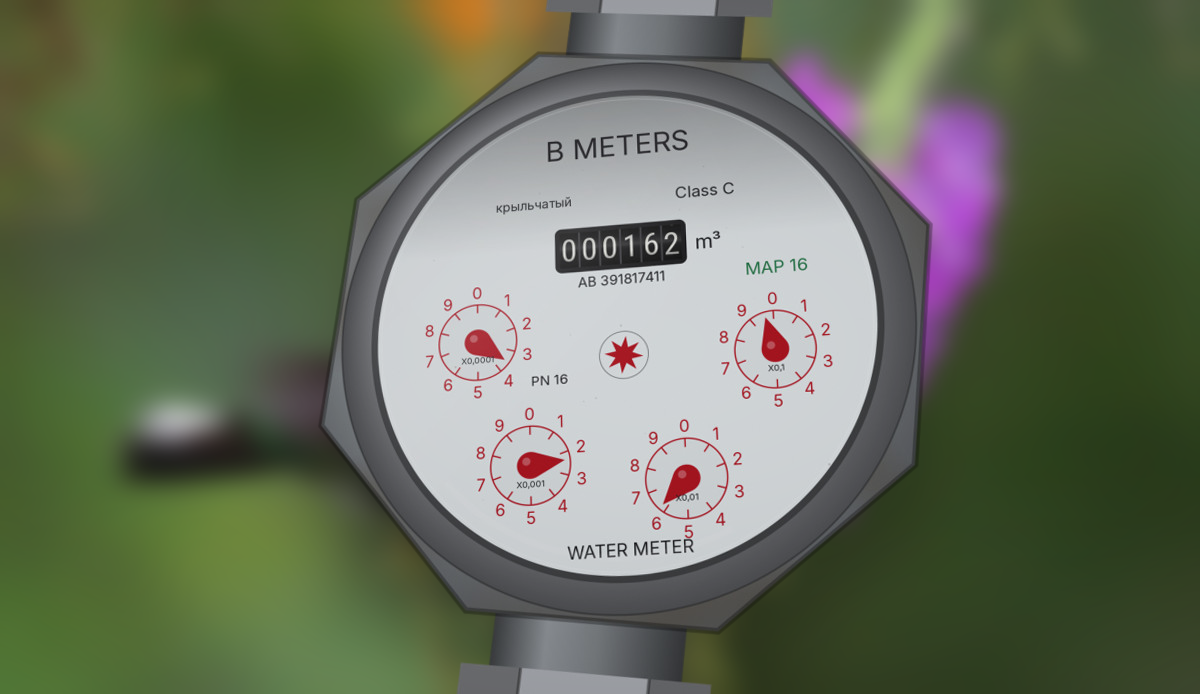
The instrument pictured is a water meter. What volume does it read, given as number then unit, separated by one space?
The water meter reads 161.9623 m³
